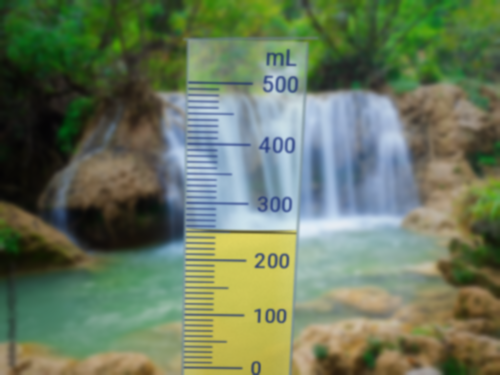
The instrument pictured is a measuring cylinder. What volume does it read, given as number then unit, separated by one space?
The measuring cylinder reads 250 mL
